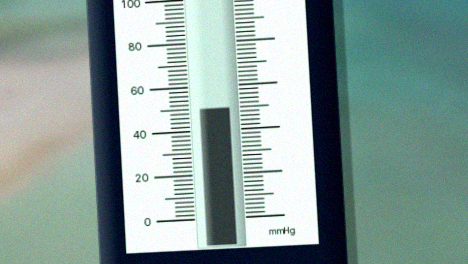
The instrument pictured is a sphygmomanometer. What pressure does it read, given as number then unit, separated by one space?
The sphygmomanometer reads 50 mmHg
